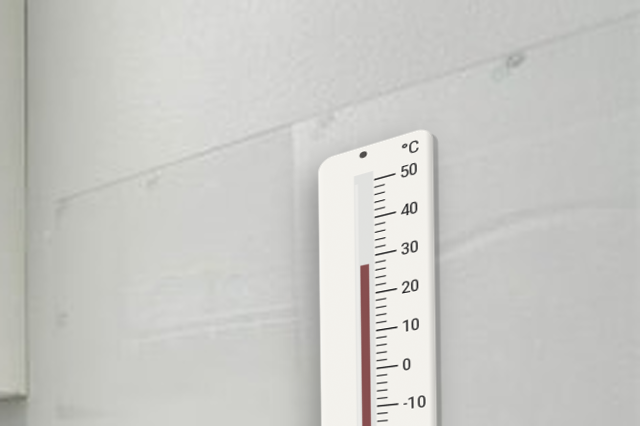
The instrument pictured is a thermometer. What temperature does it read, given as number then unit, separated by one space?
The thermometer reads 28 °C
